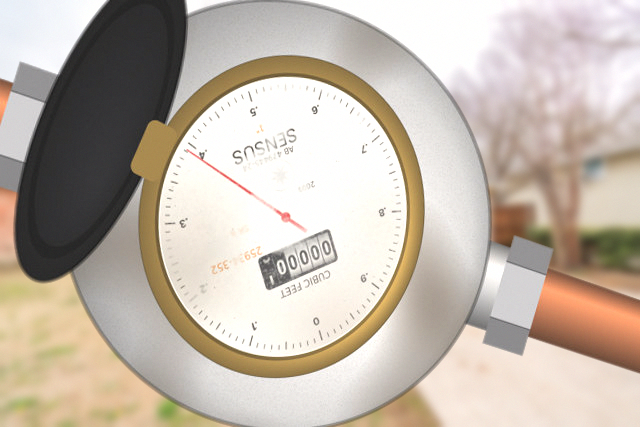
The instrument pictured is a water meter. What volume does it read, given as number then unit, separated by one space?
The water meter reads 1.39 ft³
